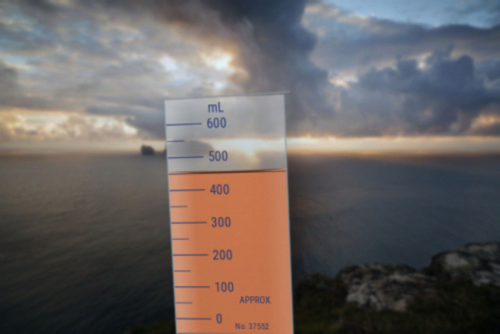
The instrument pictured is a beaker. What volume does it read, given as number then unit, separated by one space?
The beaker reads 450 mL
